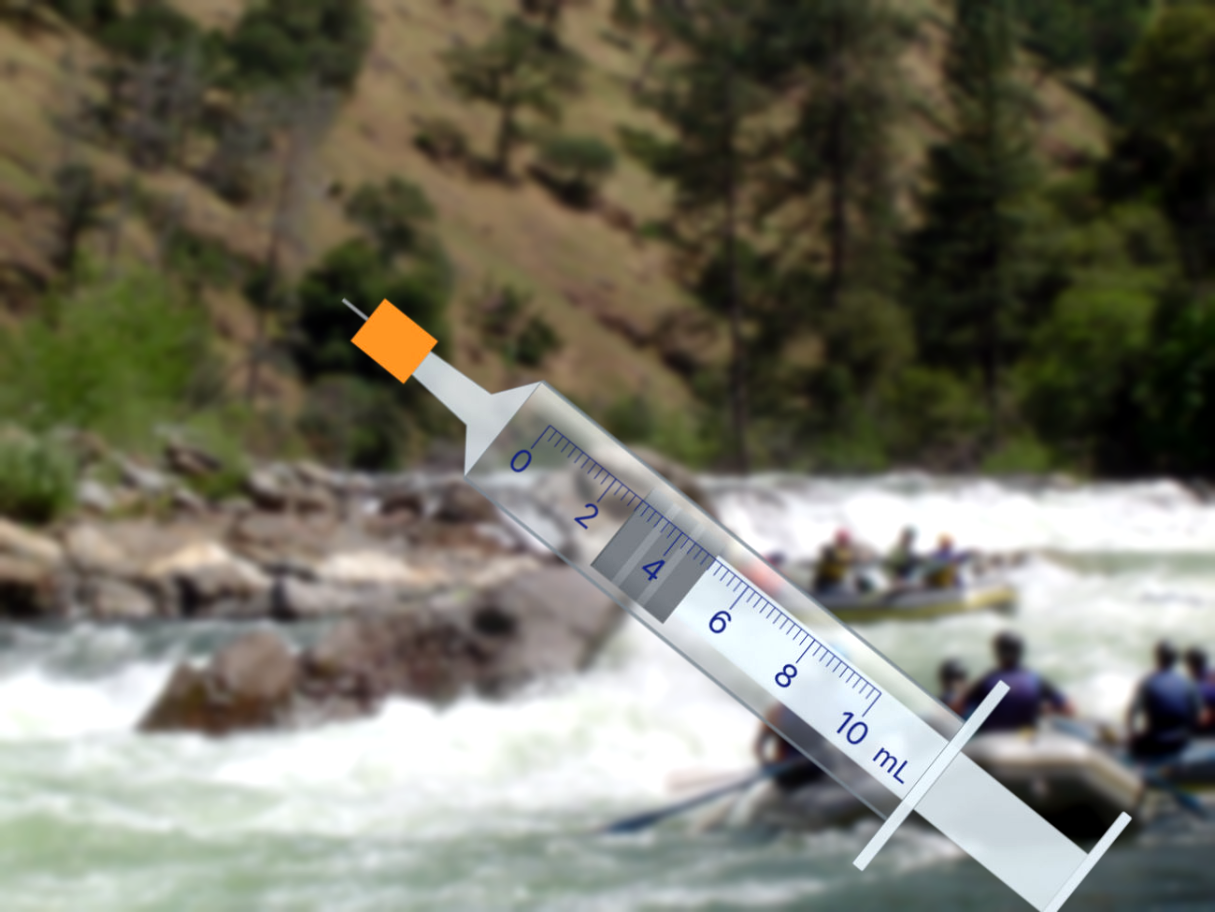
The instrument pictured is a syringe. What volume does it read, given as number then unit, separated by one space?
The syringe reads 2.8 mL
